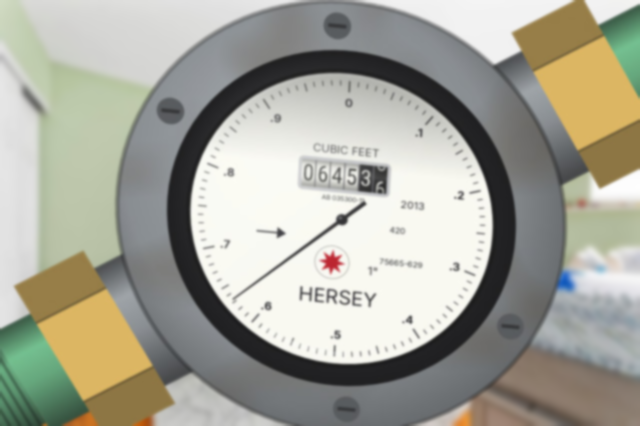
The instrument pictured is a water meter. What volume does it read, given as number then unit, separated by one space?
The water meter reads 64535.63 ft³
